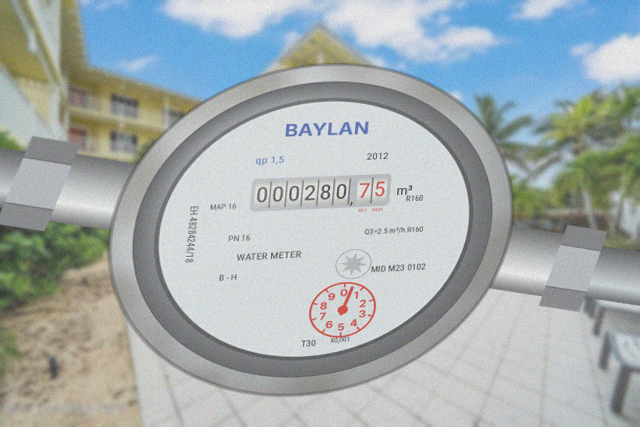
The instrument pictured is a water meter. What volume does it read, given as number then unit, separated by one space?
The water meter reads 280.750 m³
